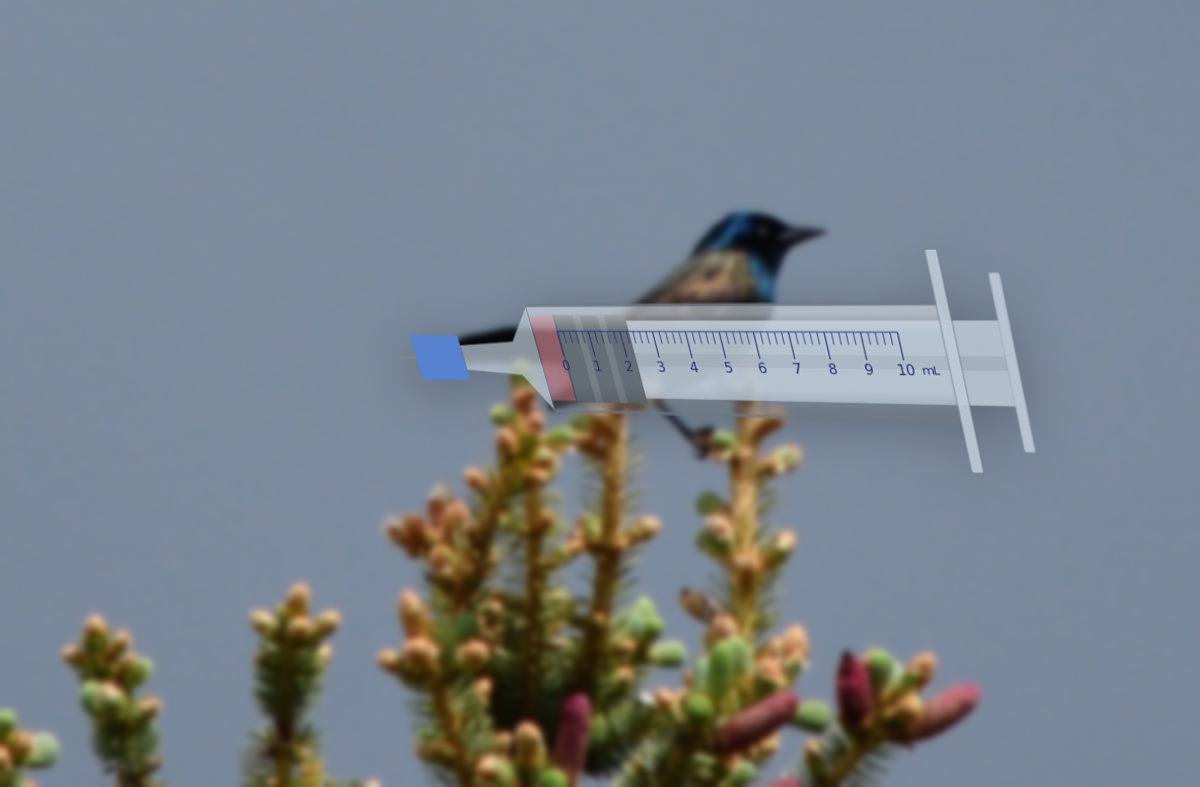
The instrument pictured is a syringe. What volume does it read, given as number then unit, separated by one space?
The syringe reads 0 mL
